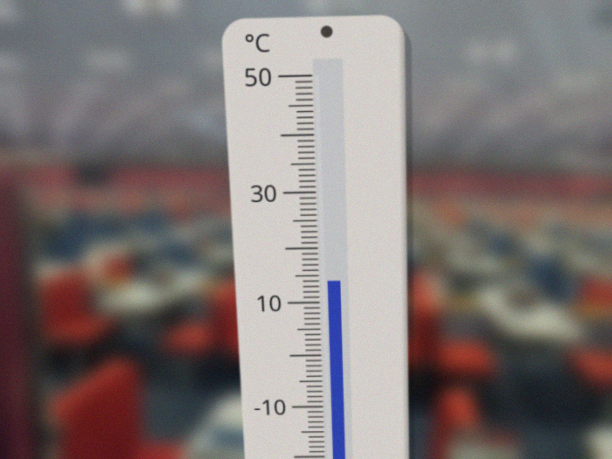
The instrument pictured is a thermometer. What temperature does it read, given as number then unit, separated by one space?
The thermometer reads 14 °C
